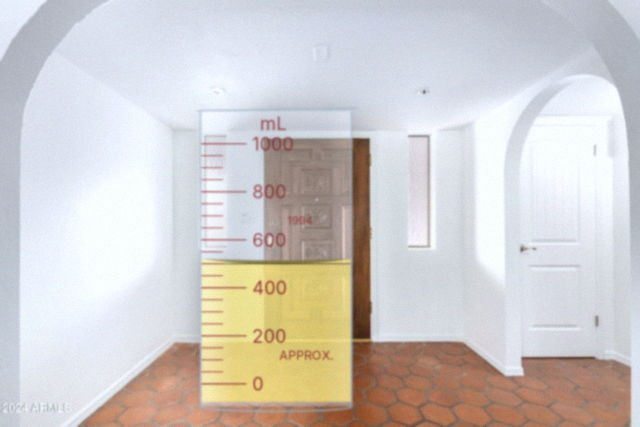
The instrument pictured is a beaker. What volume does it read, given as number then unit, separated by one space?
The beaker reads 500 mL
